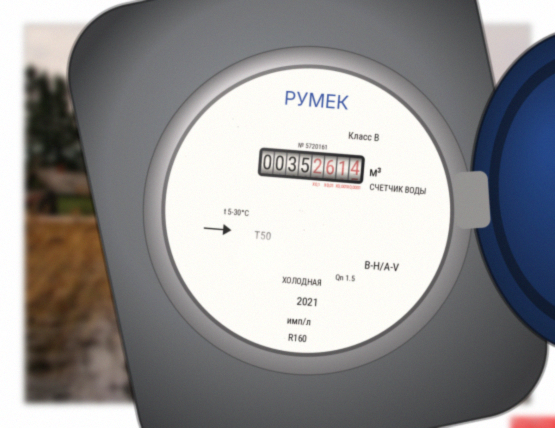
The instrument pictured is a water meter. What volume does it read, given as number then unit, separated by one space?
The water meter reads 35.2614 m³
